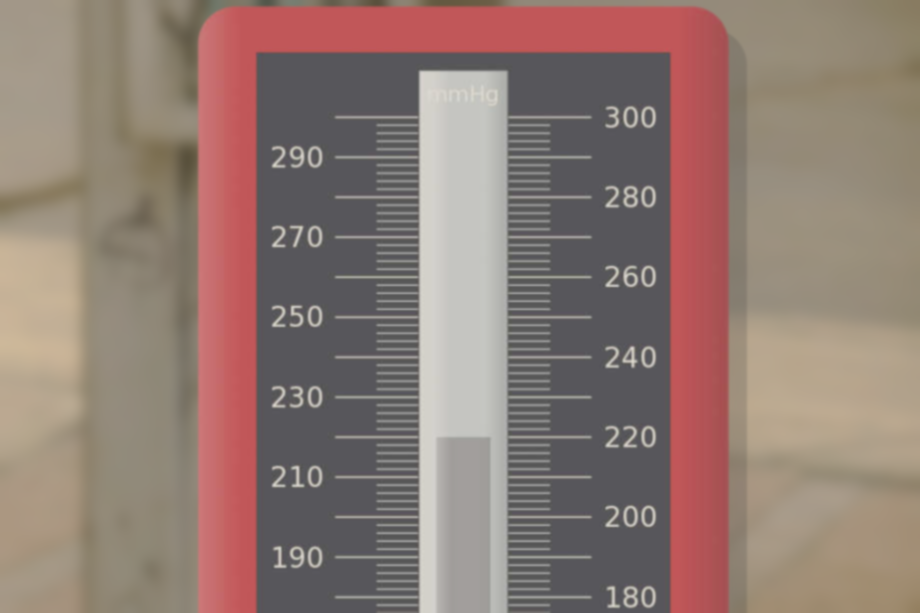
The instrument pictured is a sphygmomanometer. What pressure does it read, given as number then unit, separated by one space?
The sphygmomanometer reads 220 mmHg
